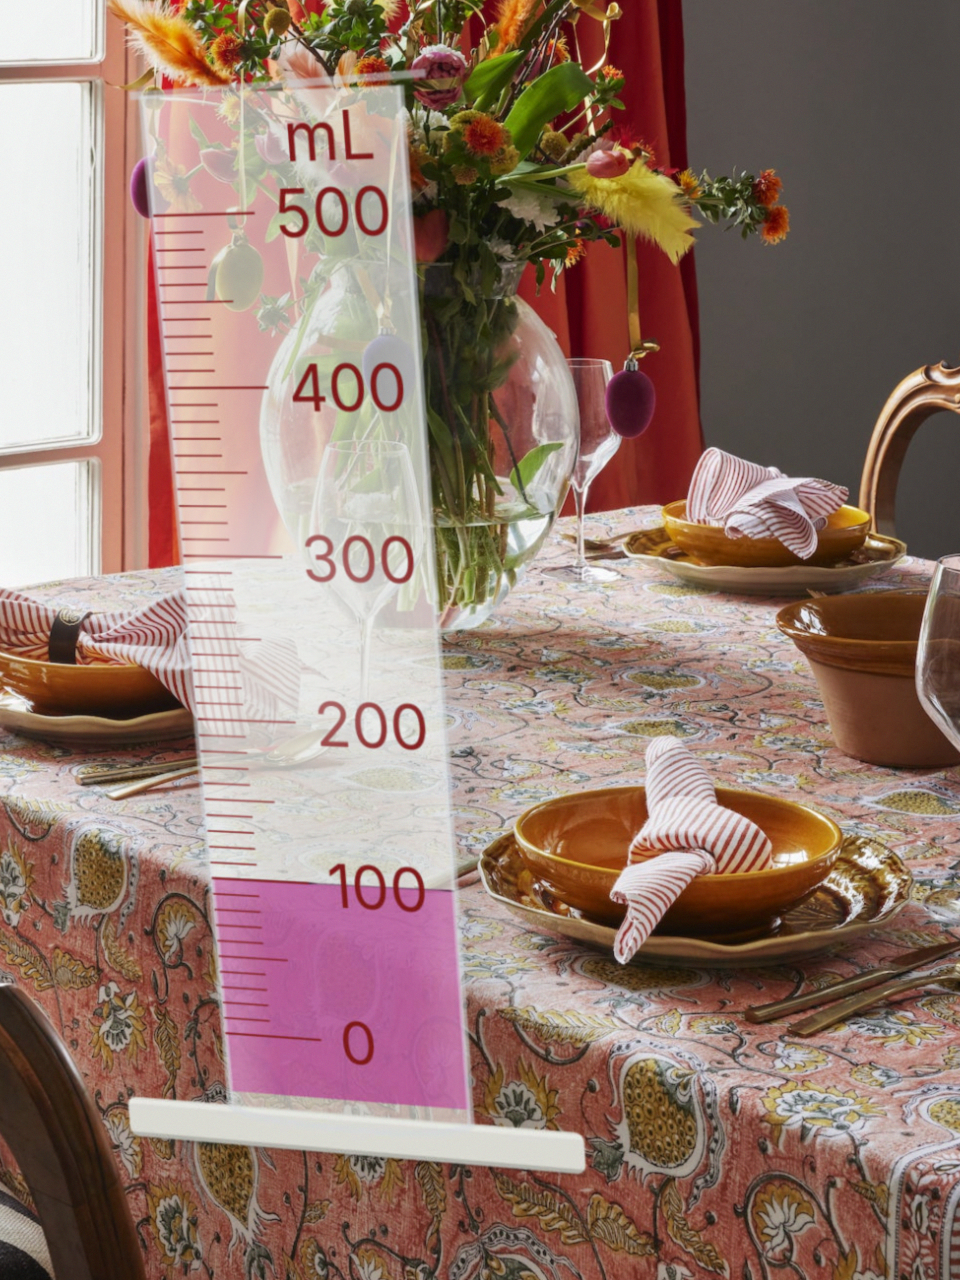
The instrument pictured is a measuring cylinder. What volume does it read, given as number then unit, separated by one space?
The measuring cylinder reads 100 mL
